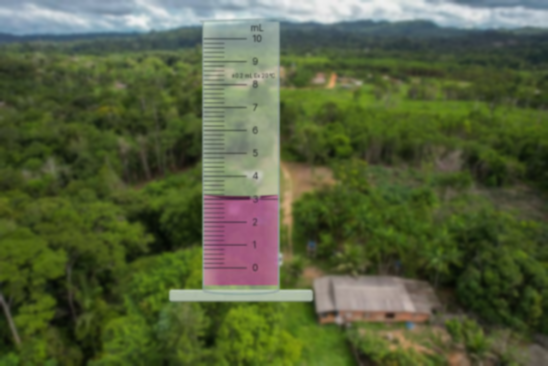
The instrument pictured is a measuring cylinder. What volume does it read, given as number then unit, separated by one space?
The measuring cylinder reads 3 mL
